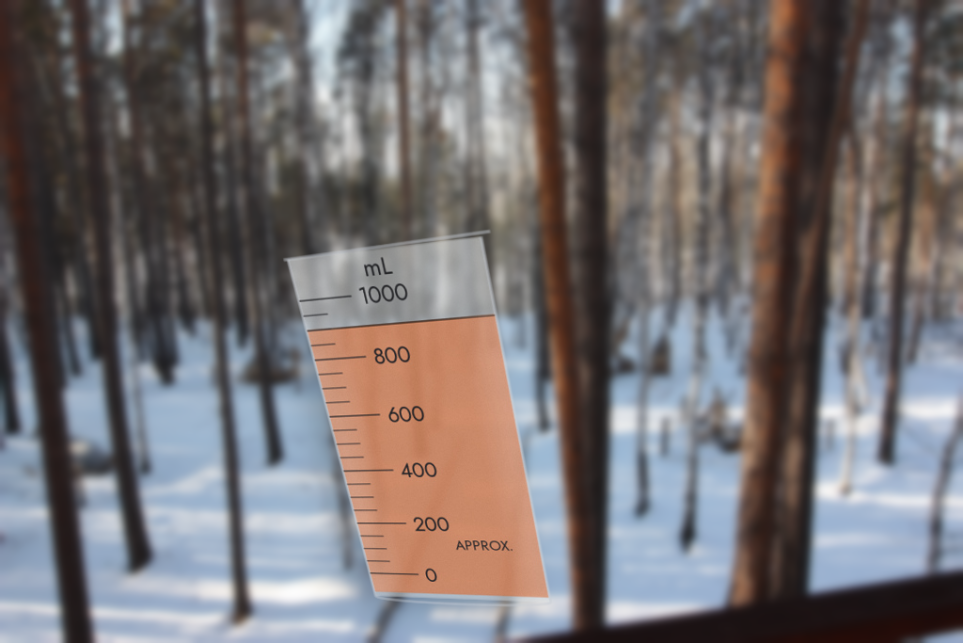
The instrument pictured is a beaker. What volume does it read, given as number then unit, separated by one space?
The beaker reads 900 mL
